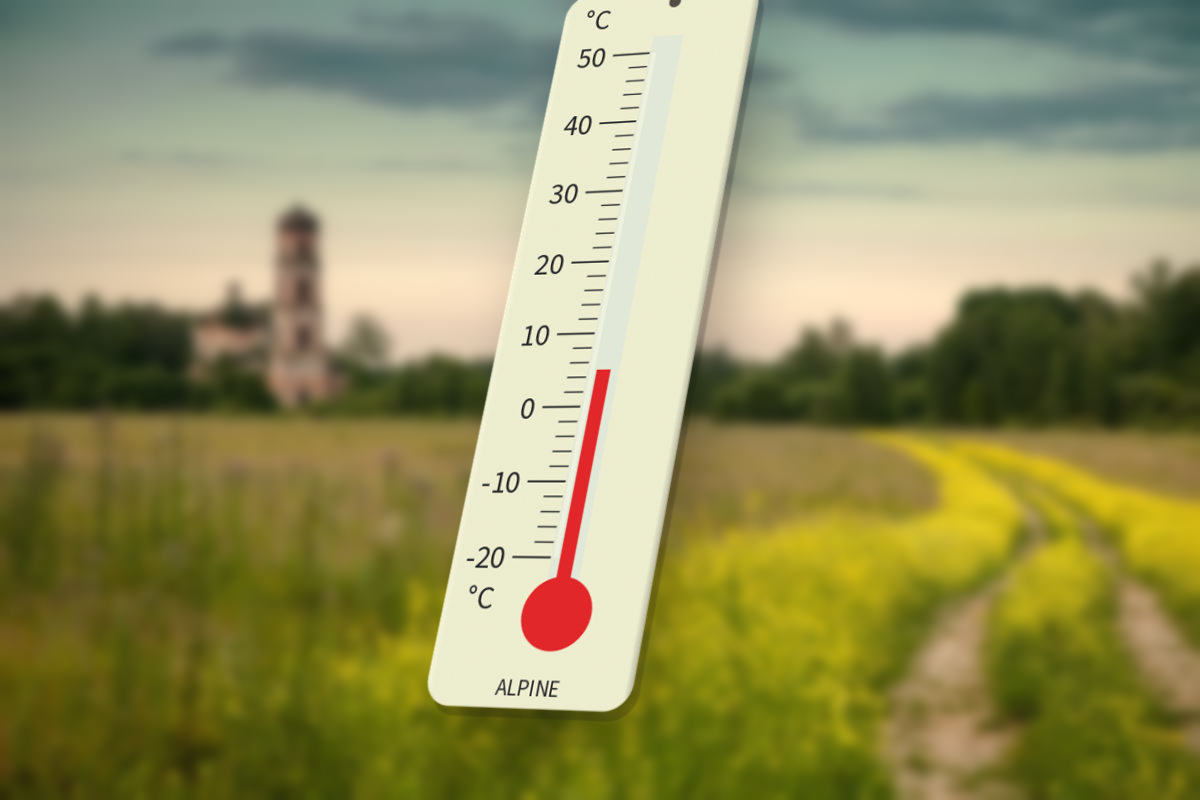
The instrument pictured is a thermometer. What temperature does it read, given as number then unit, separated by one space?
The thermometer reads 5 °C
